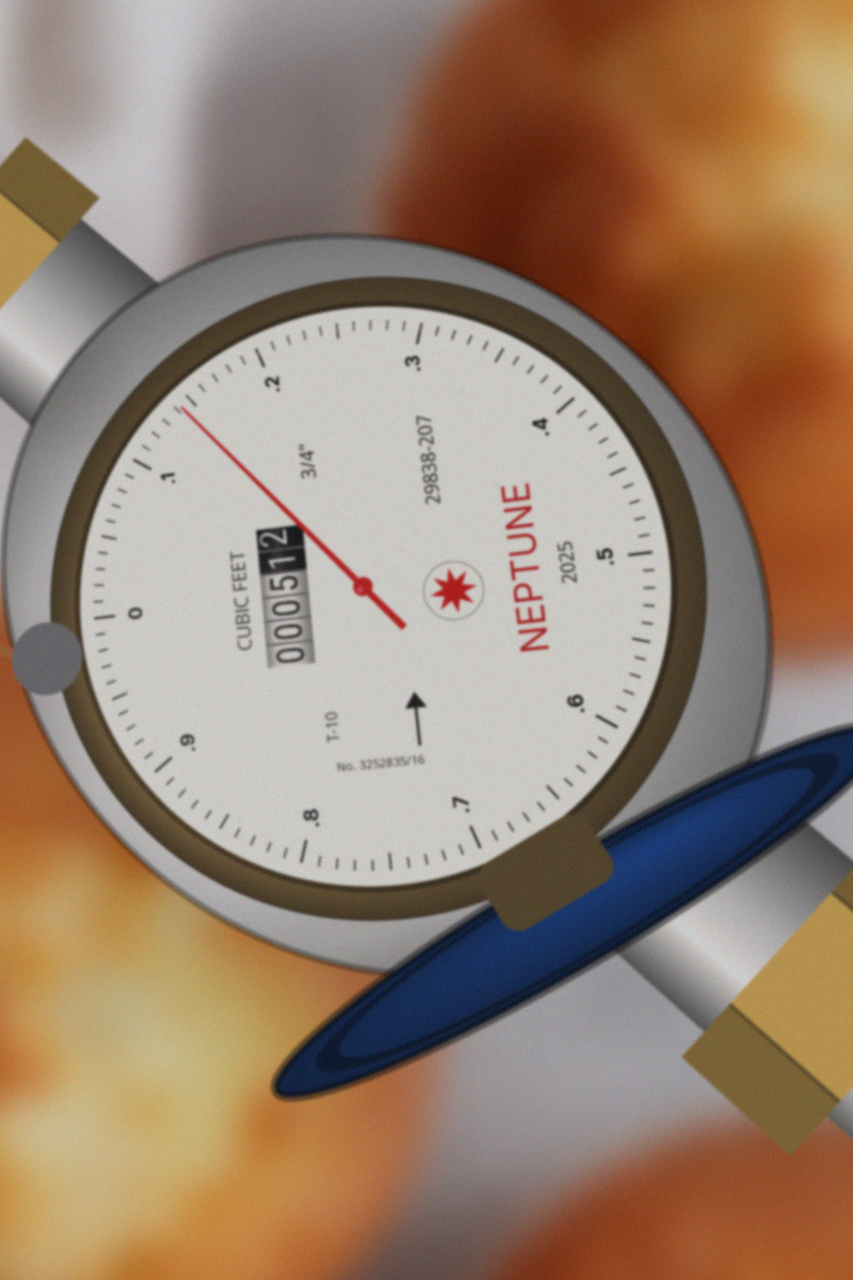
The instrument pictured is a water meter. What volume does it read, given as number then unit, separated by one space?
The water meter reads 512.14 ft³
